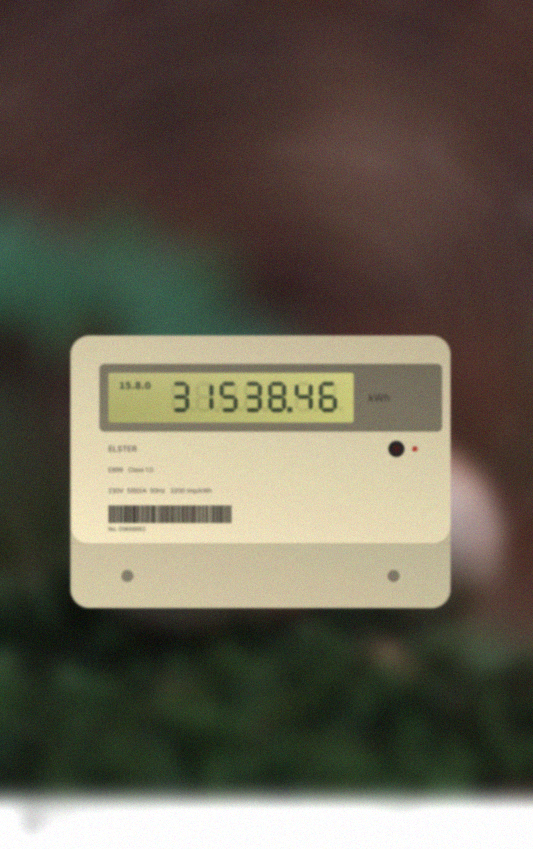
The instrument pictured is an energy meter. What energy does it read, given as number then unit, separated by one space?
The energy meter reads 31538.46 kWh
